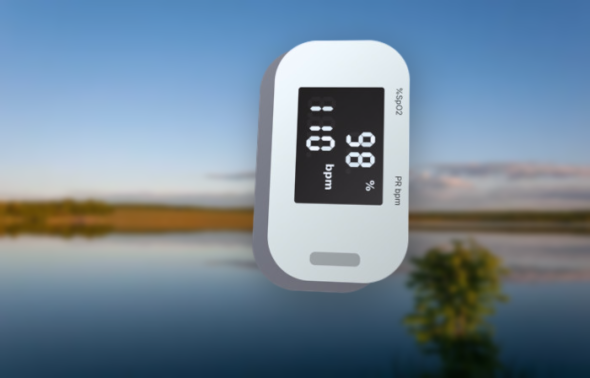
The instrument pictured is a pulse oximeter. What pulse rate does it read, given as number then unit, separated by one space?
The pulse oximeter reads 110 bpm
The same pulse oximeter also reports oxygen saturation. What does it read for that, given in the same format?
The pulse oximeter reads 98 %
